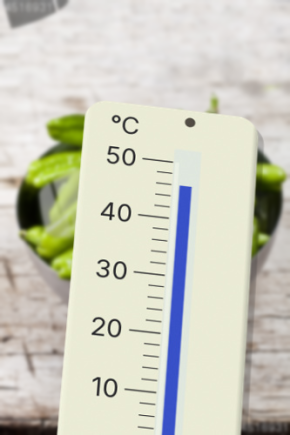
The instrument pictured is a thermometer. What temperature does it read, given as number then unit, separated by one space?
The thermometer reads 46 °C
